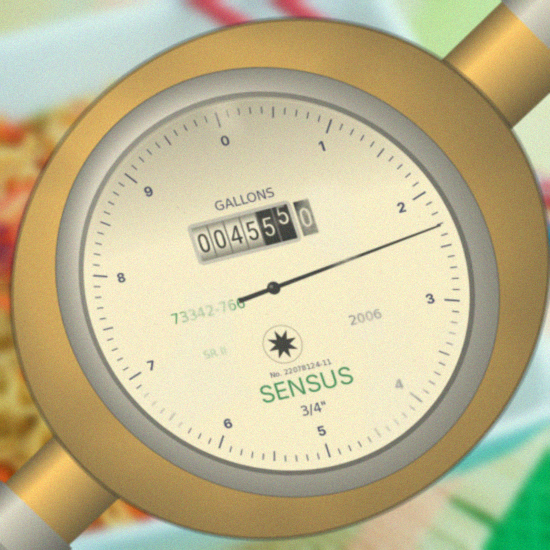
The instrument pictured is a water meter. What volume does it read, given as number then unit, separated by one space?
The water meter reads 45552.3 gal
